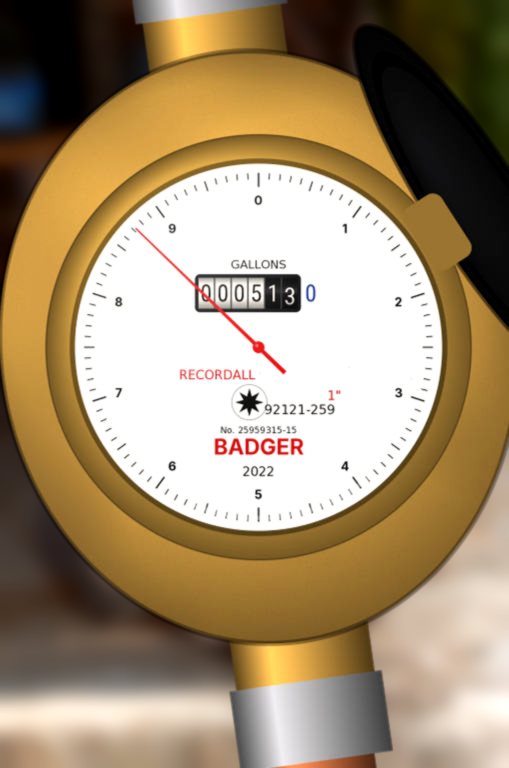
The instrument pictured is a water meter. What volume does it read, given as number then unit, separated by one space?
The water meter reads 5128.7 gal
